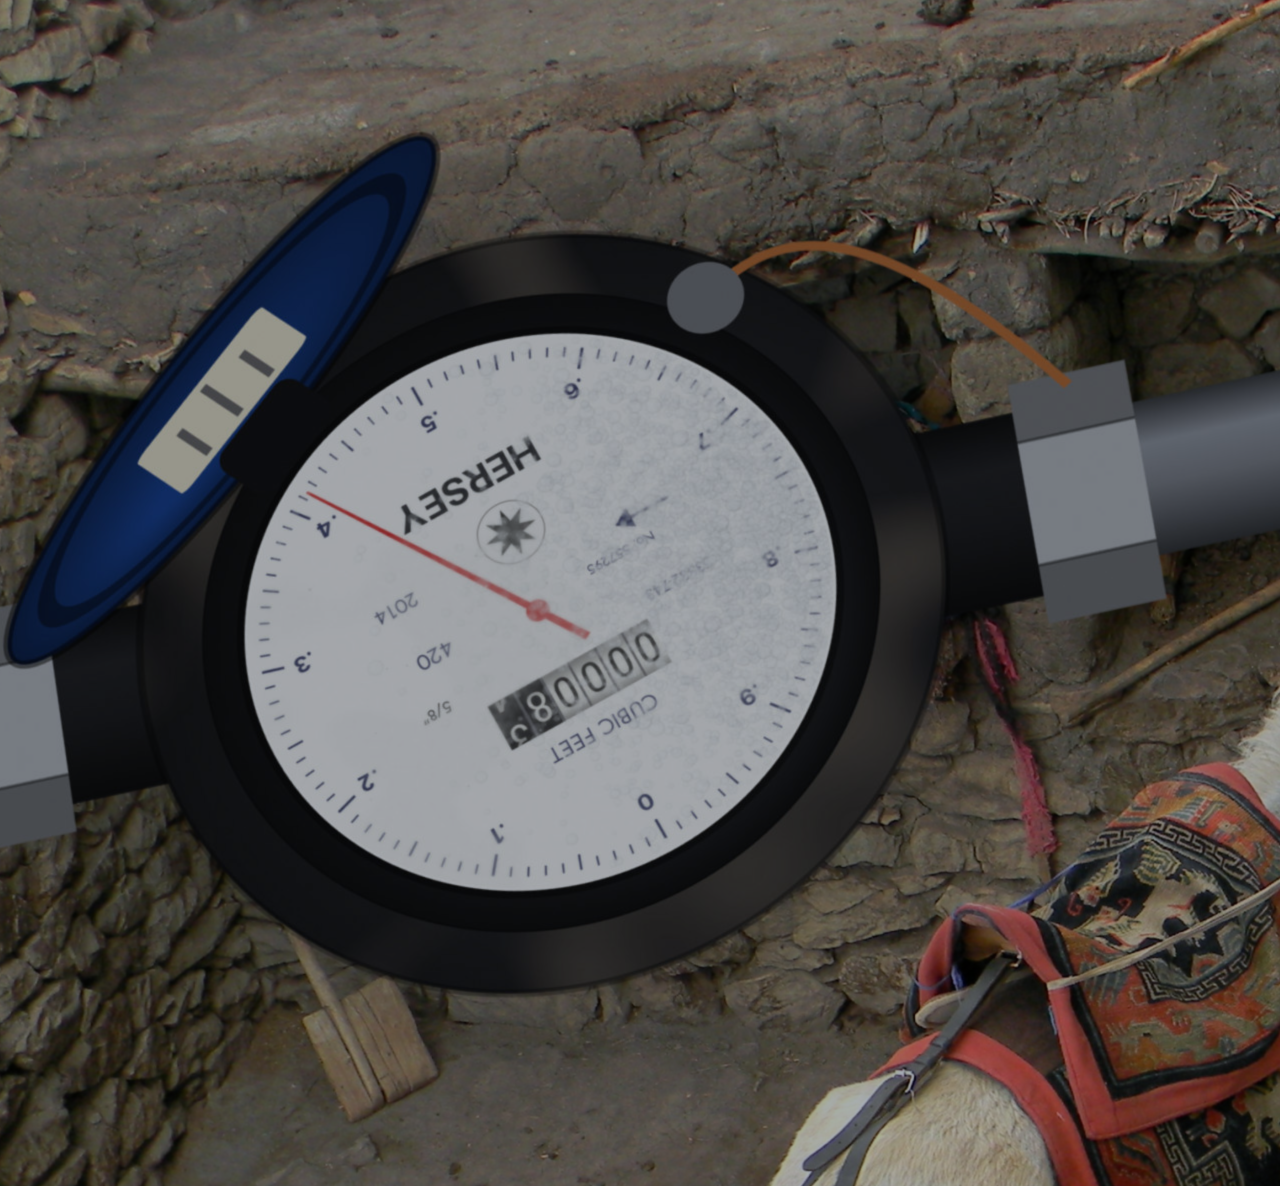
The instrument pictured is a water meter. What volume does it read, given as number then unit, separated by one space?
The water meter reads 83.41 ft³
